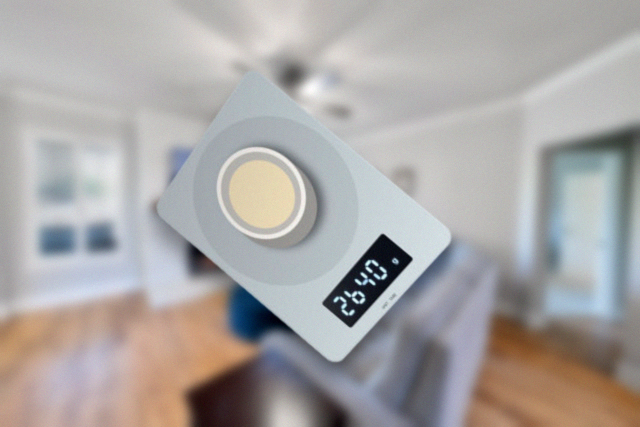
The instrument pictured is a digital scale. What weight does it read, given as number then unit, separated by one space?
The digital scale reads 2640 g
